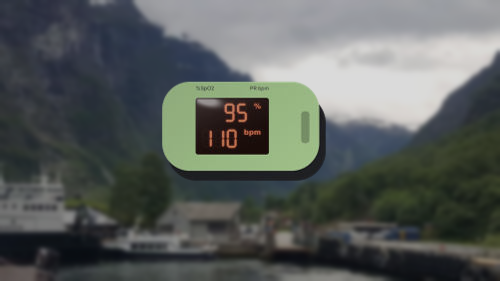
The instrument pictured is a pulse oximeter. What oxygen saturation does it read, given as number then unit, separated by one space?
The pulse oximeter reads 95 %
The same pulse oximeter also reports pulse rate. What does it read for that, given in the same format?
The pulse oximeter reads 110 bpm
